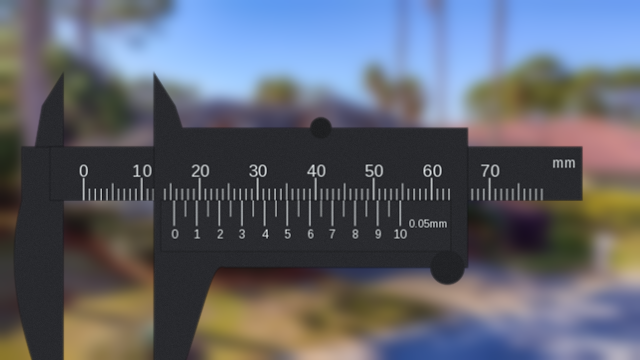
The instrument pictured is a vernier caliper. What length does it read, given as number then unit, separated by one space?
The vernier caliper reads 15.6 mm
